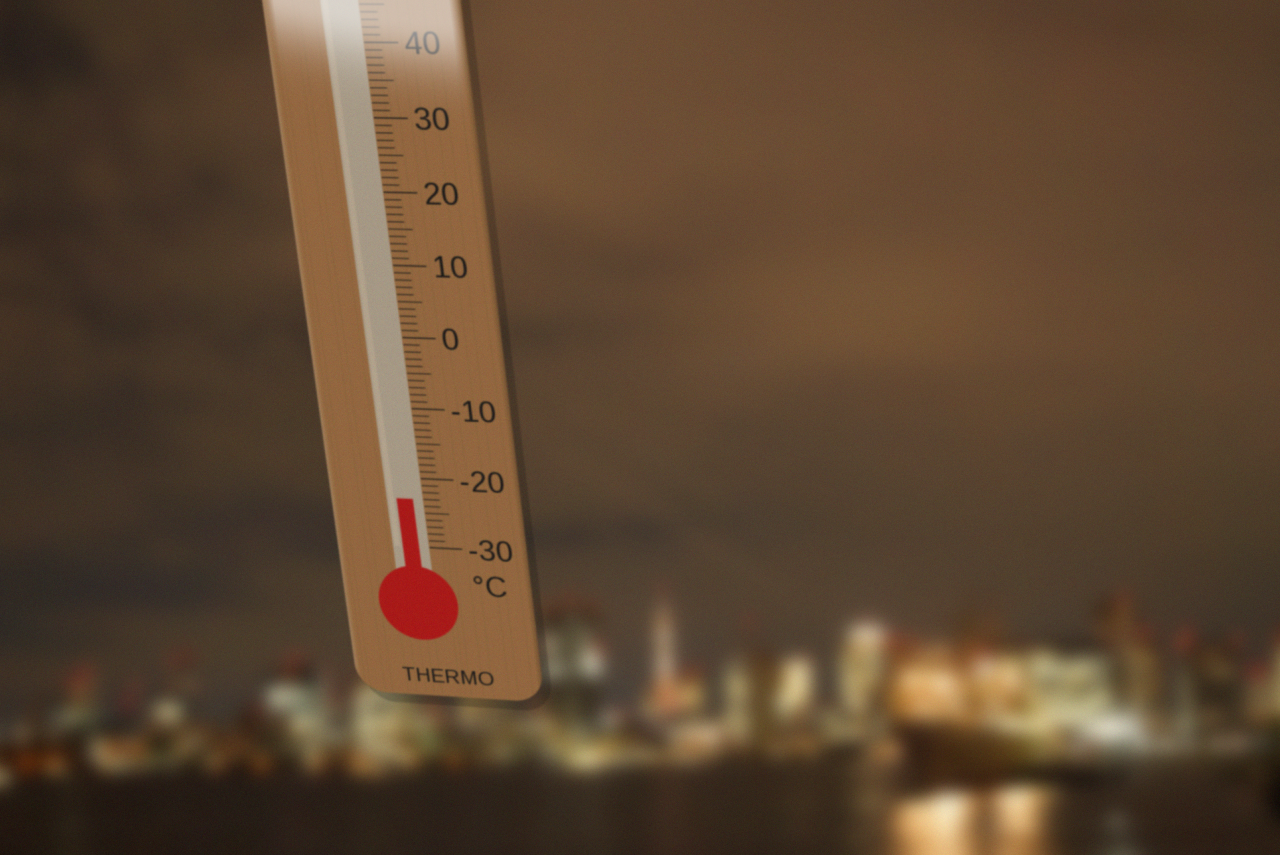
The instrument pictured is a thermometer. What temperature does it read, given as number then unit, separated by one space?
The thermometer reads -23 °C
